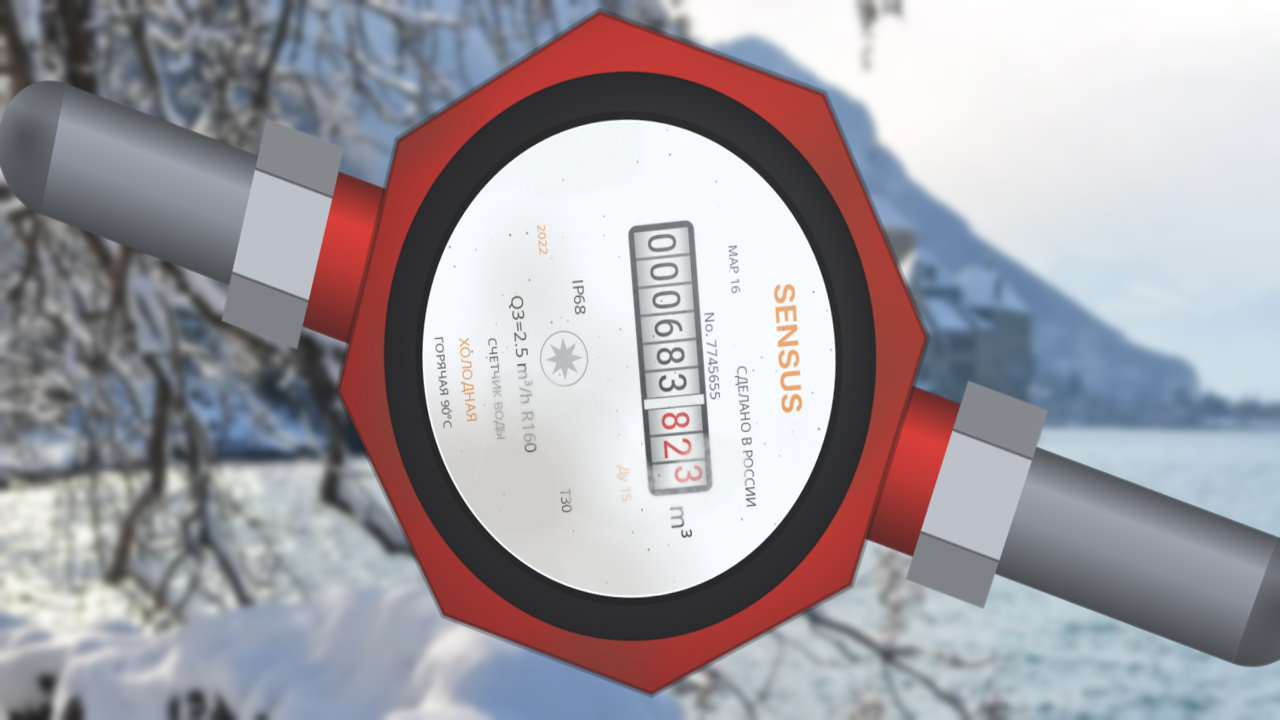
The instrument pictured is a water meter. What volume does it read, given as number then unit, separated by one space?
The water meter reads 683.823 m³
